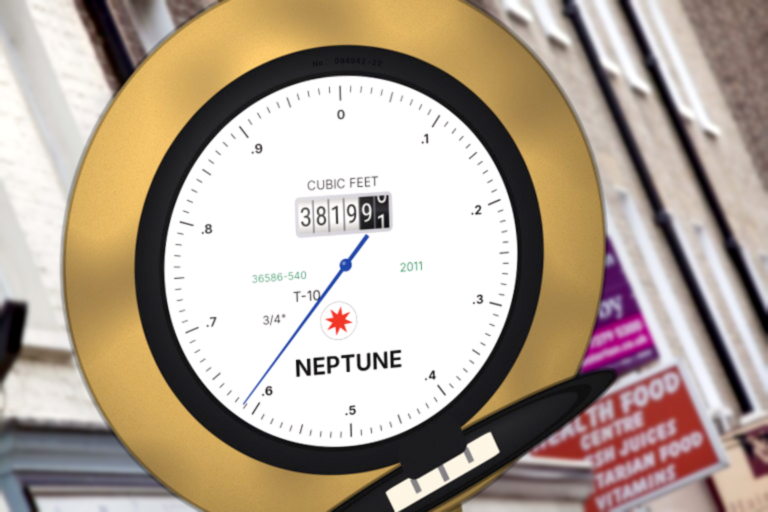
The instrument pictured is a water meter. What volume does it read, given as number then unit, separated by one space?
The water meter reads 381990.61 ft³
